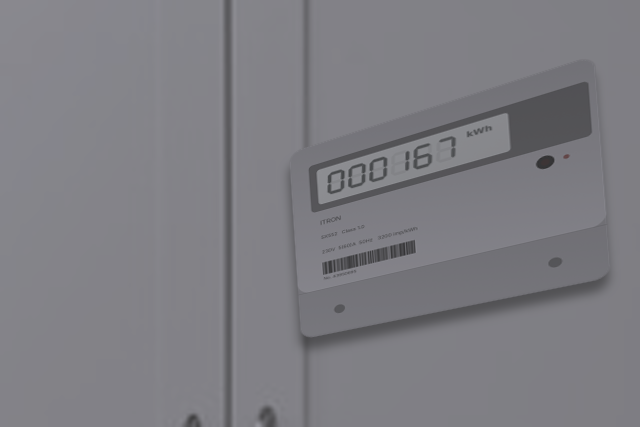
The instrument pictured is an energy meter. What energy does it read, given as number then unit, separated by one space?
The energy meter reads 167 kWh
